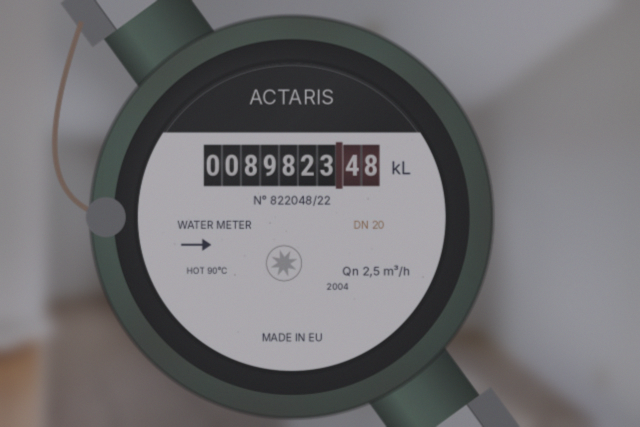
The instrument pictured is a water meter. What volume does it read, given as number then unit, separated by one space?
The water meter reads 89823.48 kL
